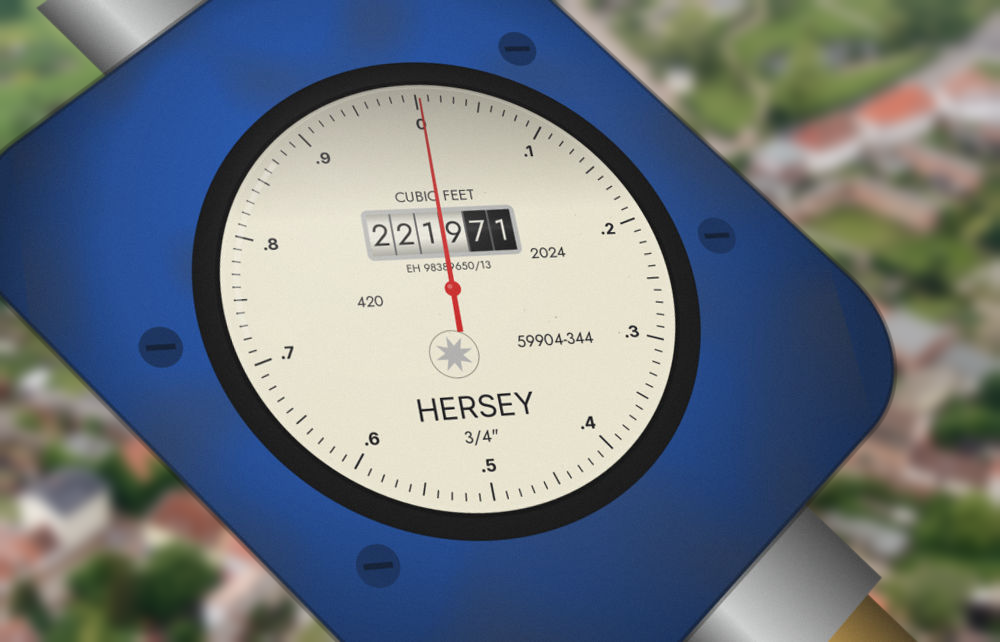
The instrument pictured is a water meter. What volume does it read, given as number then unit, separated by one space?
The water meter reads 221971.00 ft³
